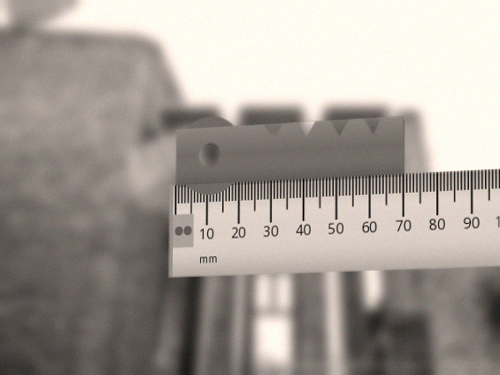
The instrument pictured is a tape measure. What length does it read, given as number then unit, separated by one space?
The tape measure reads 70 mm
